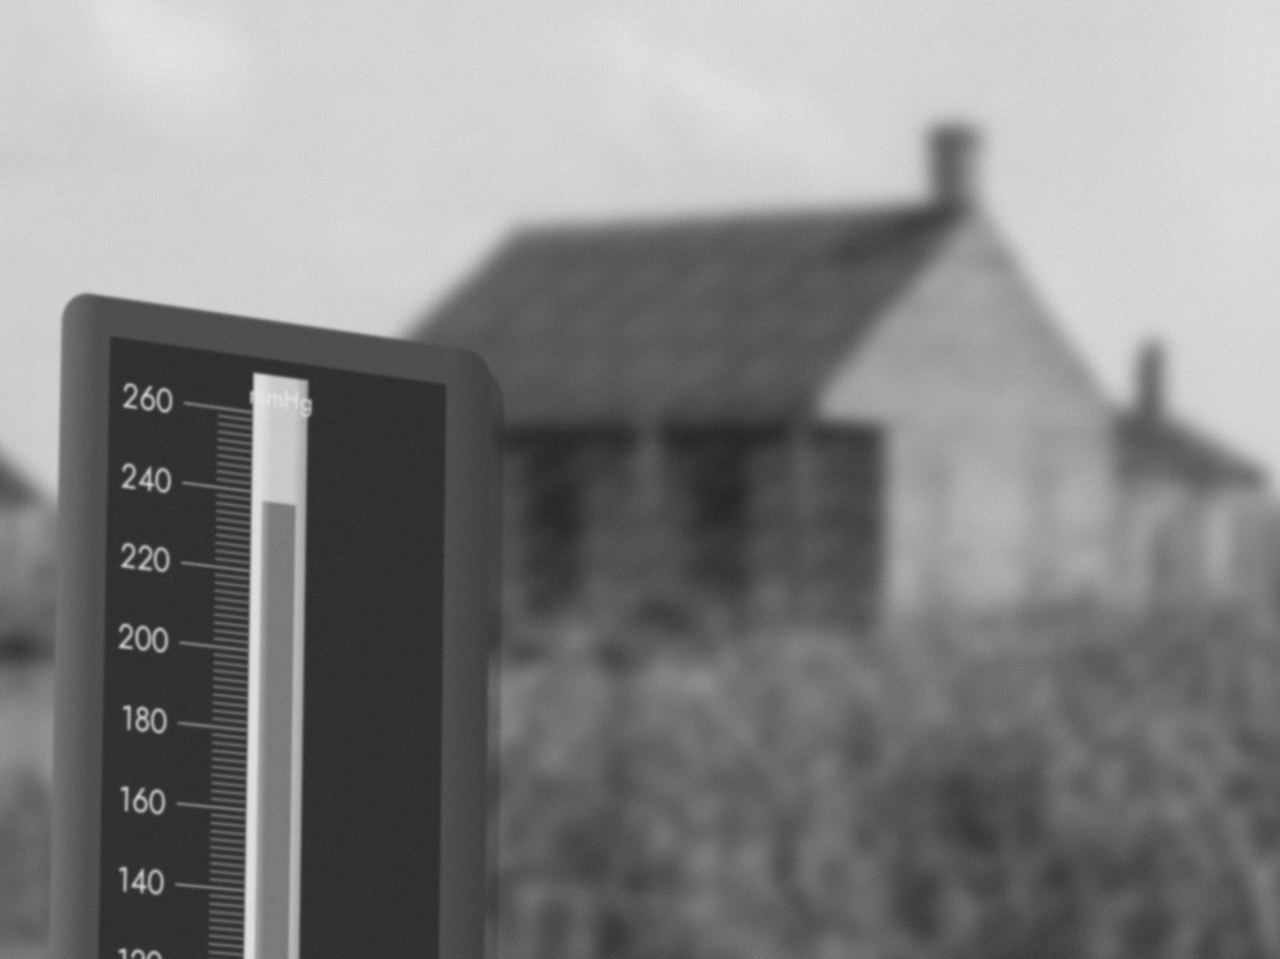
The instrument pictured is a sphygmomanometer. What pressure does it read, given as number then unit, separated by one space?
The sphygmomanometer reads 238 mmHg
